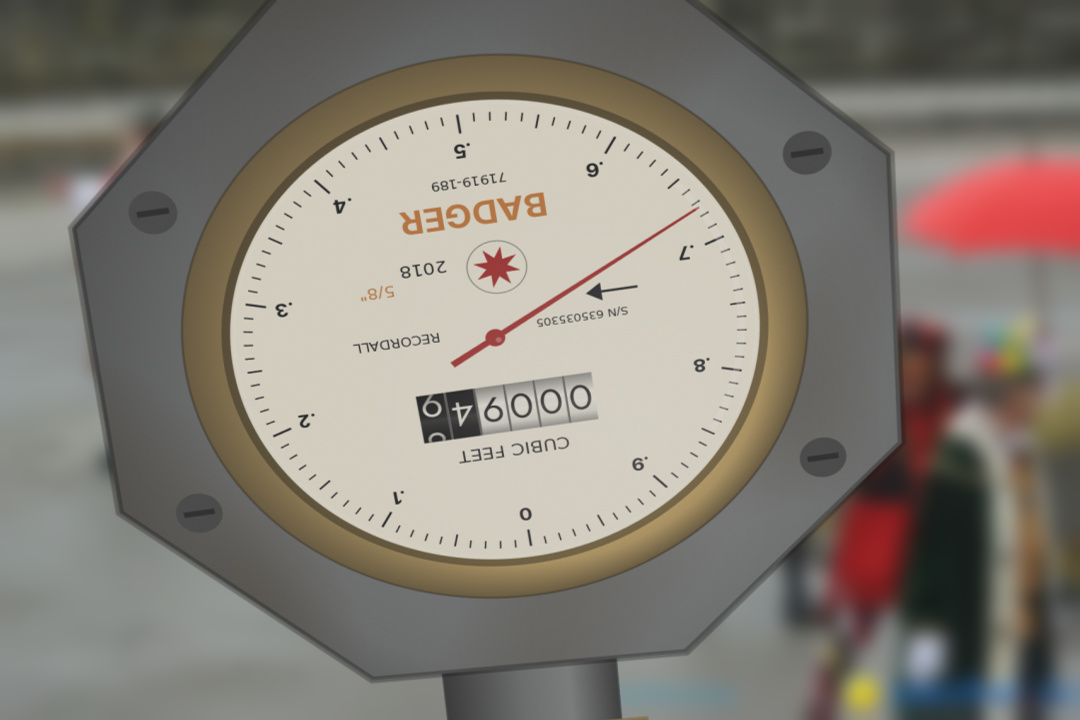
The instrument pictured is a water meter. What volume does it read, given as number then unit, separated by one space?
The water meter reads 948.67 ft³
